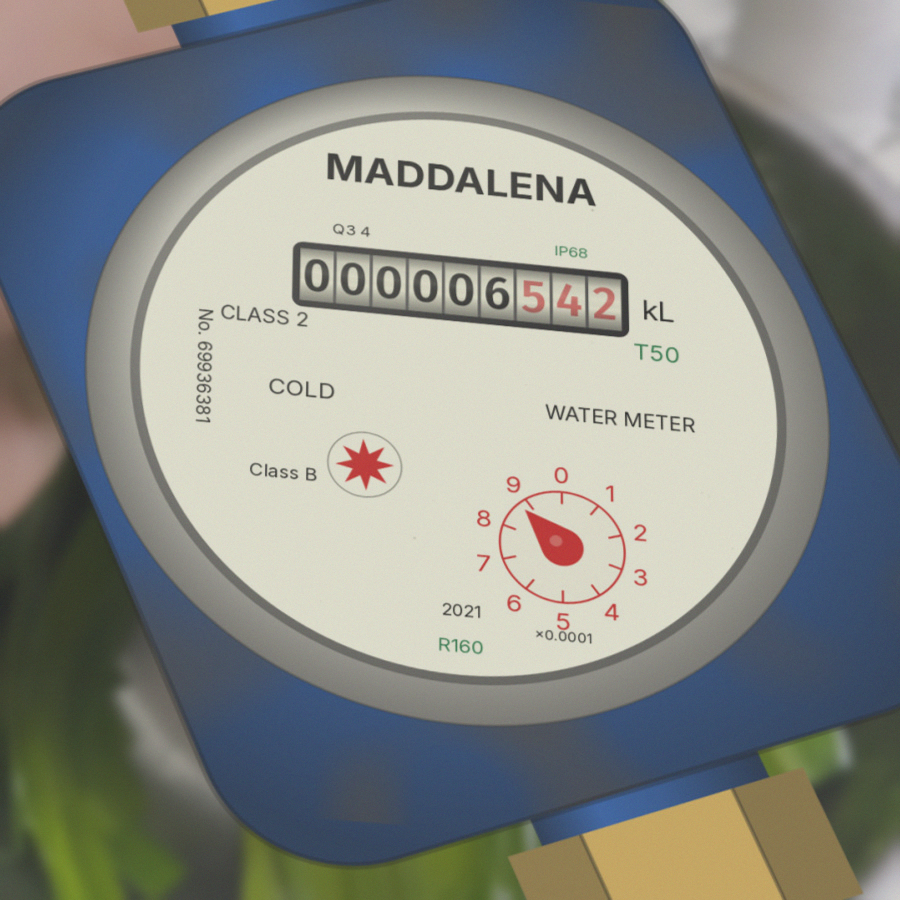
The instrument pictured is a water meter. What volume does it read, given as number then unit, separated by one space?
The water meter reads 6.5428 kL
